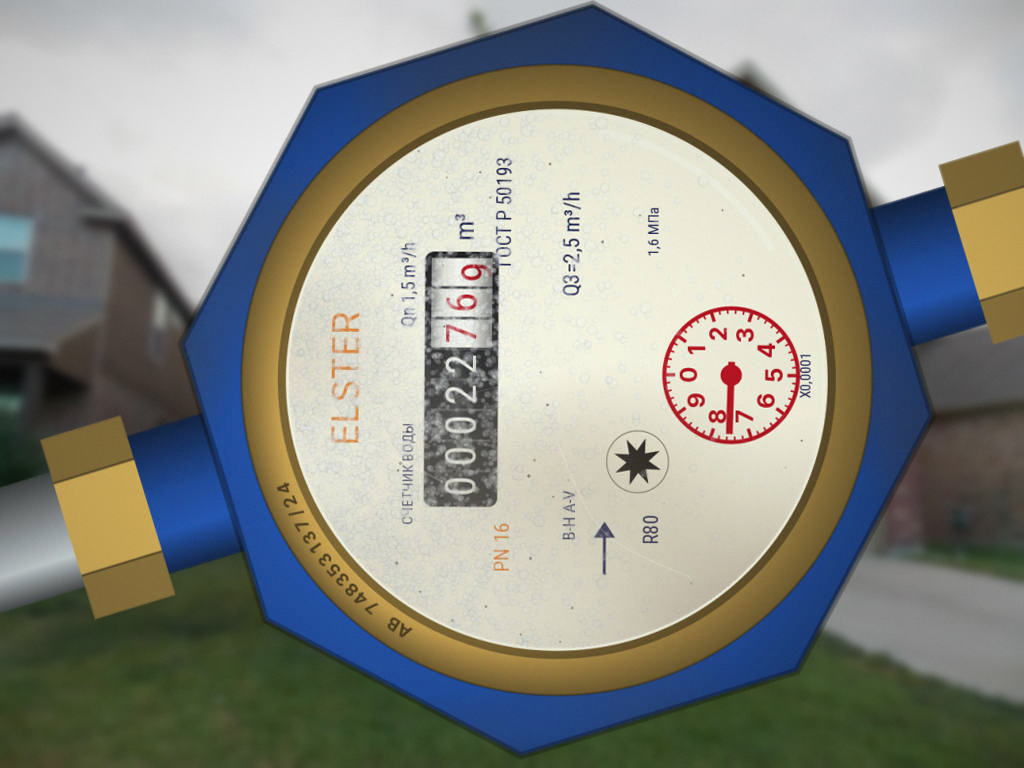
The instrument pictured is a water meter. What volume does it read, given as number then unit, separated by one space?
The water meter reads 22.7687 m³
